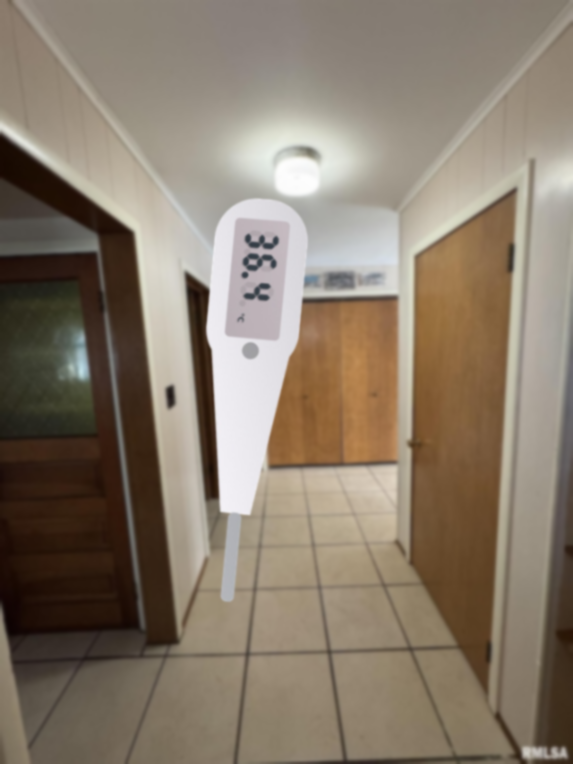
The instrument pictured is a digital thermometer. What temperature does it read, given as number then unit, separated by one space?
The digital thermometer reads 36.4 °C
